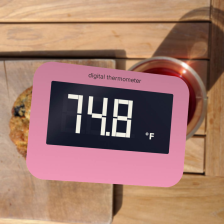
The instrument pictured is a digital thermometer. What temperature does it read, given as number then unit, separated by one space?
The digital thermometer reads 74.8 °F
